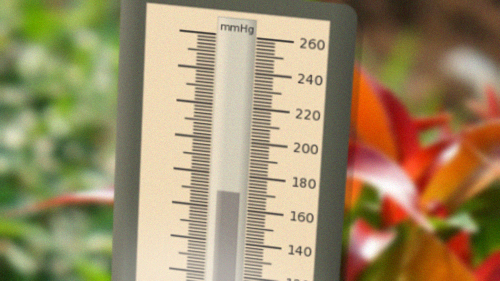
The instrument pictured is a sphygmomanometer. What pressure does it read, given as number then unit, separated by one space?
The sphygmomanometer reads 170 mmHg
